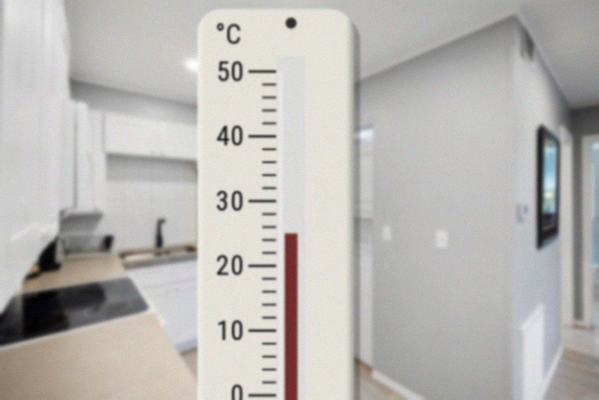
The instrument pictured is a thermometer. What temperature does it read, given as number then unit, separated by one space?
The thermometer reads 25 °C
